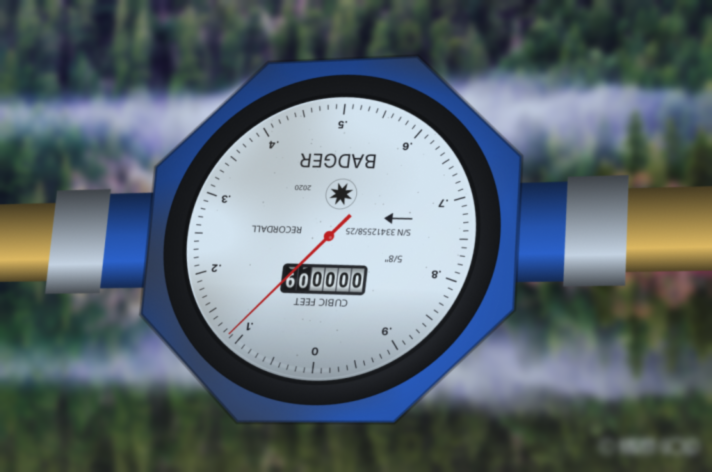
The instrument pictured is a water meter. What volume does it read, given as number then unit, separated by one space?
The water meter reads 9.11 ft³
